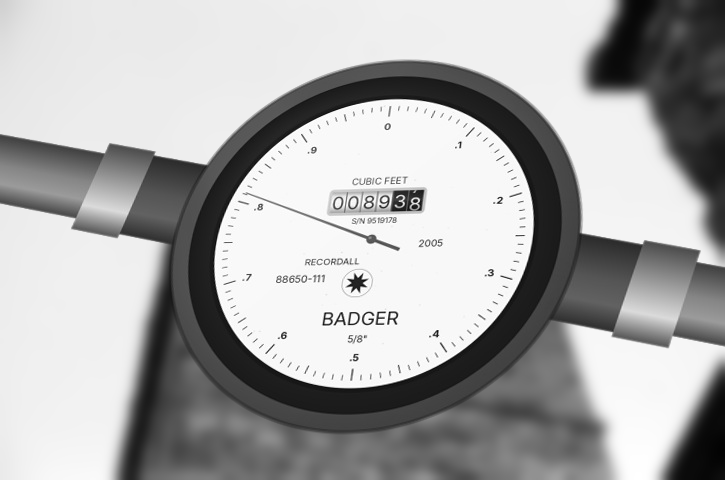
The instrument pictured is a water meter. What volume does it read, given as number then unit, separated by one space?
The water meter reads 8937.81 ft³
